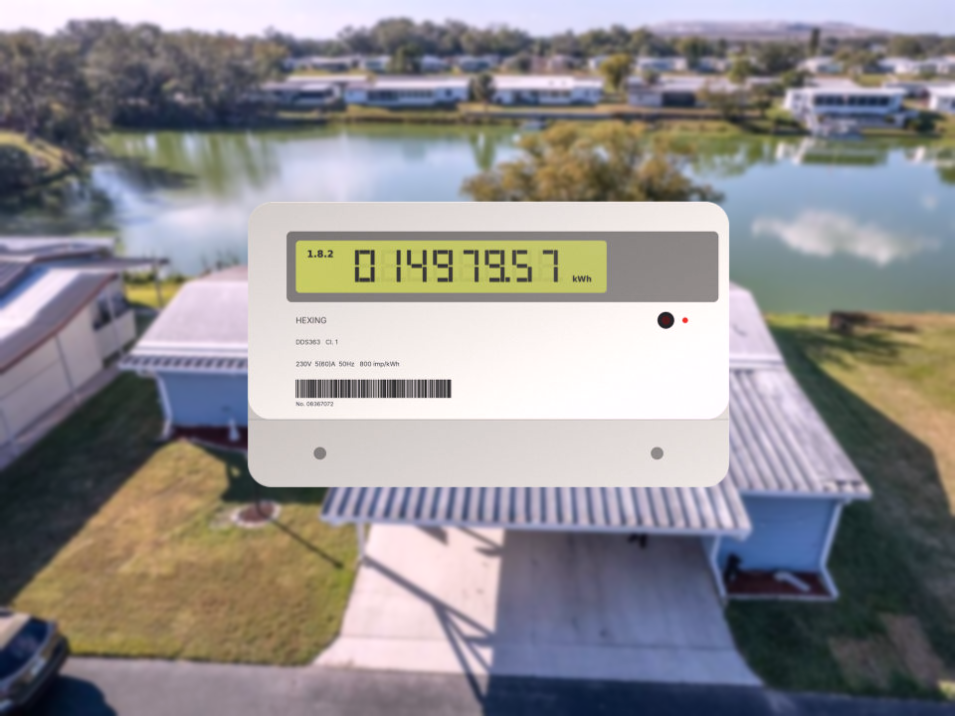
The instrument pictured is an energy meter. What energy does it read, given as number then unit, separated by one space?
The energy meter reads 14979.57 kWh
